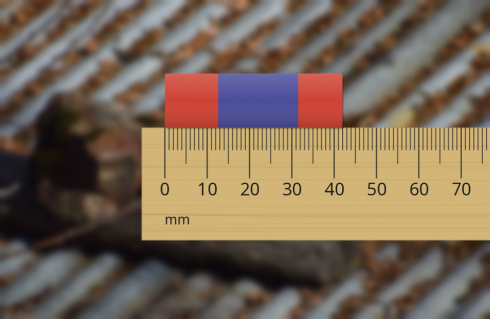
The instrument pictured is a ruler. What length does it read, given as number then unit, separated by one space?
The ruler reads 42 mm
